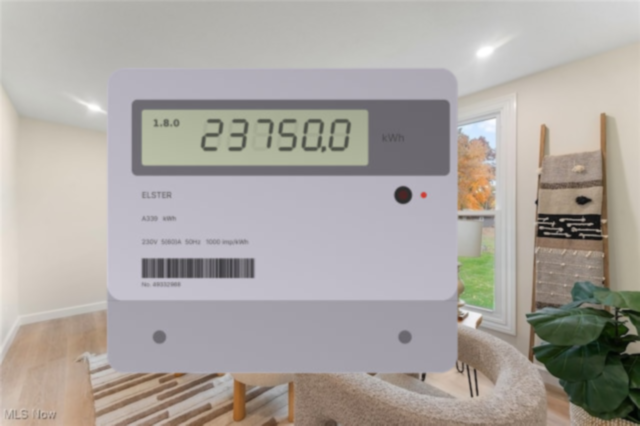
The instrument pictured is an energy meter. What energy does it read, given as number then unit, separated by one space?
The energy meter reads 23750.0 kWh
